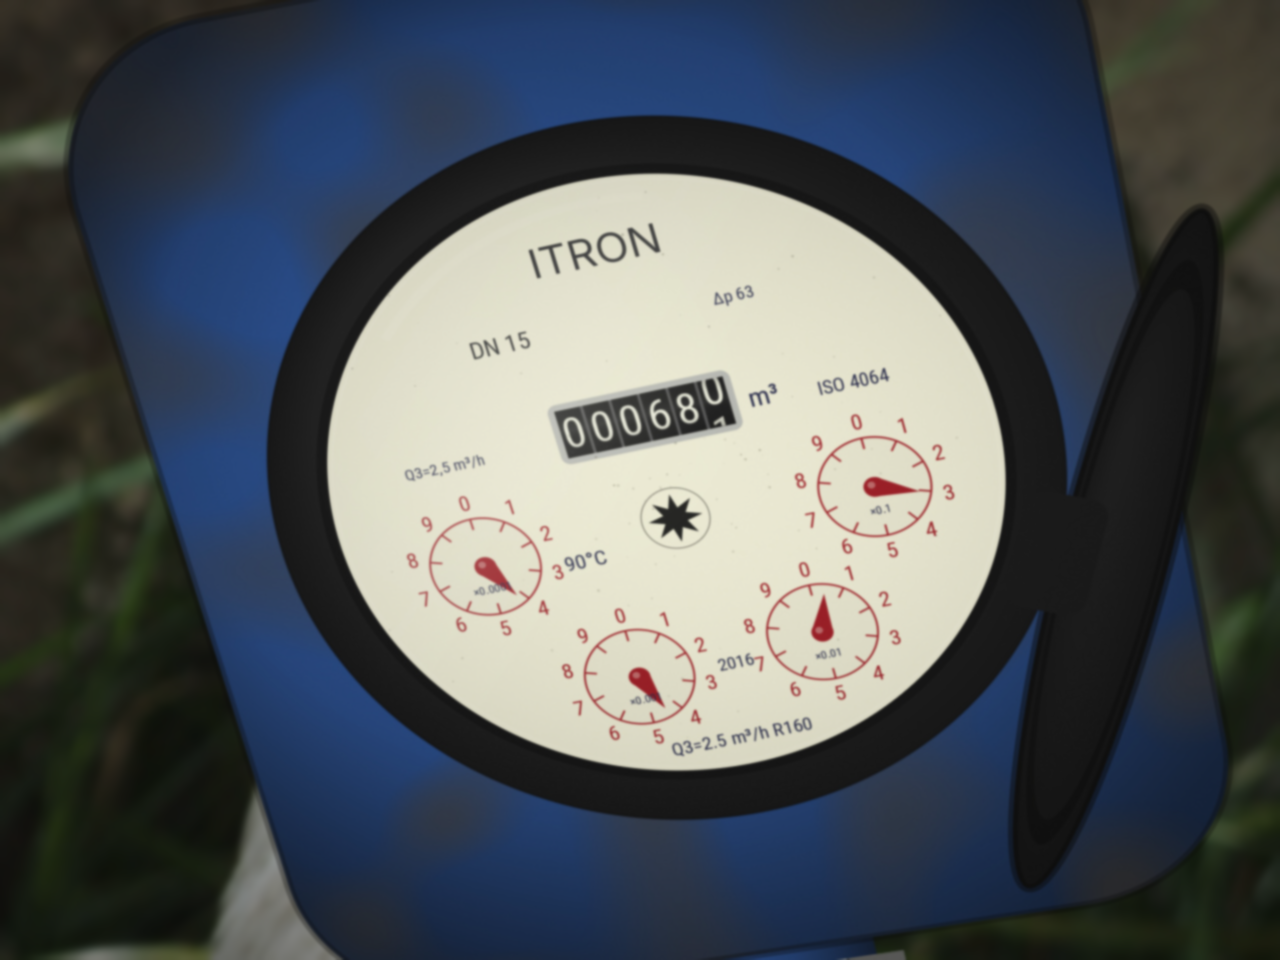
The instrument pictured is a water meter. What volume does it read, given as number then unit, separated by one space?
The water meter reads 680.3044 m³
